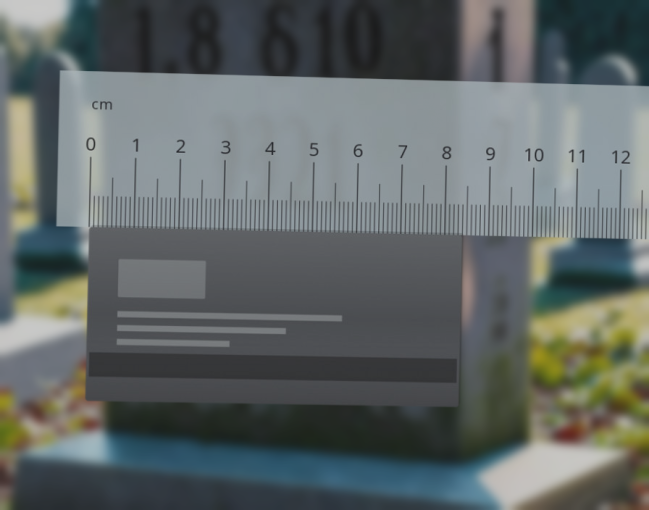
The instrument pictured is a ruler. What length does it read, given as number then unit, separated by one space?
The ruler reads 8.4 cm
